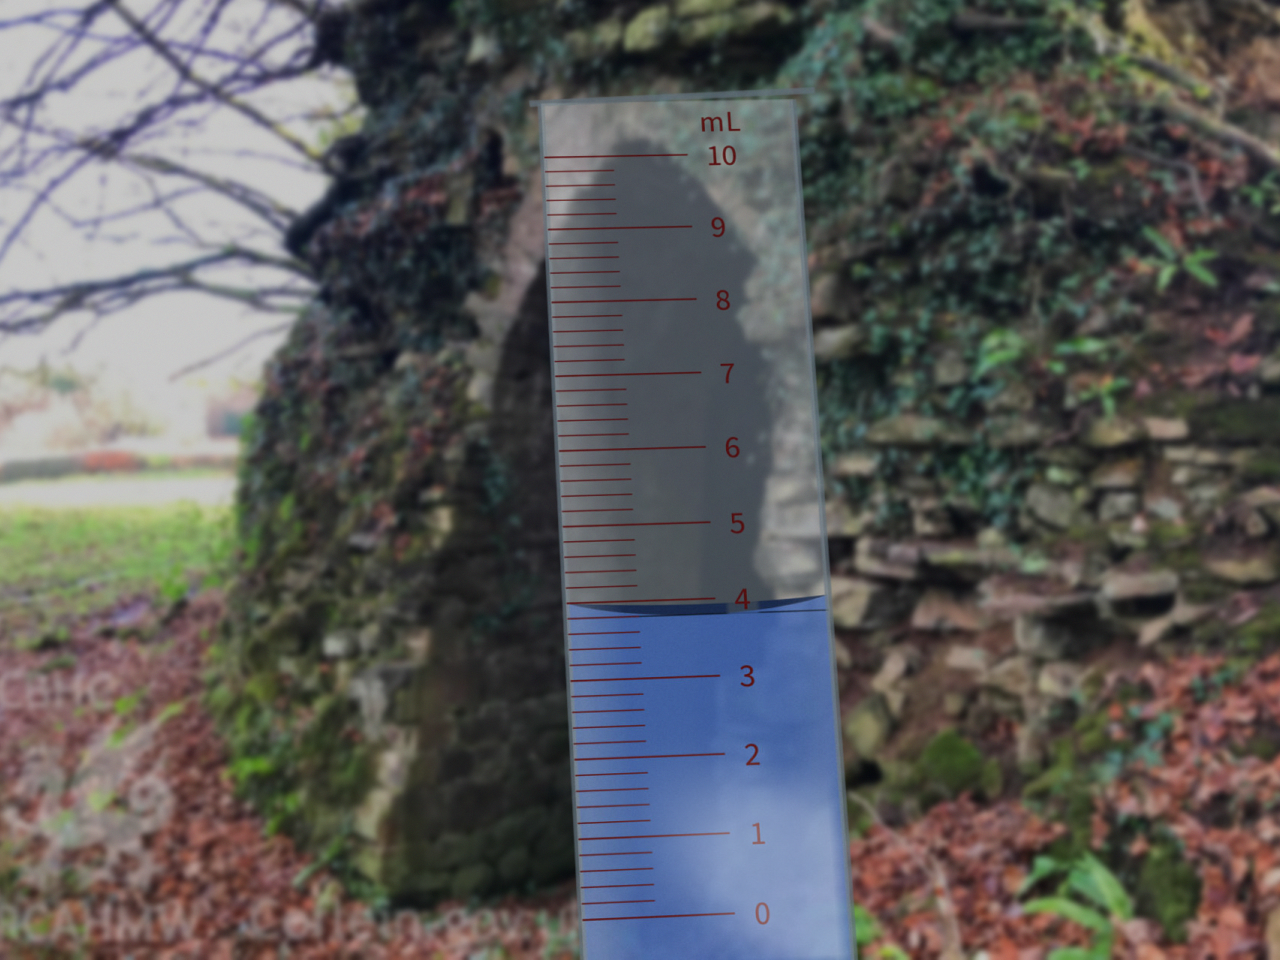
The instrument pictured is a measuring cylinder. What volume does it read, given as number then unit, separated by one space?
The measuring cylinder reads 3.8 mL
